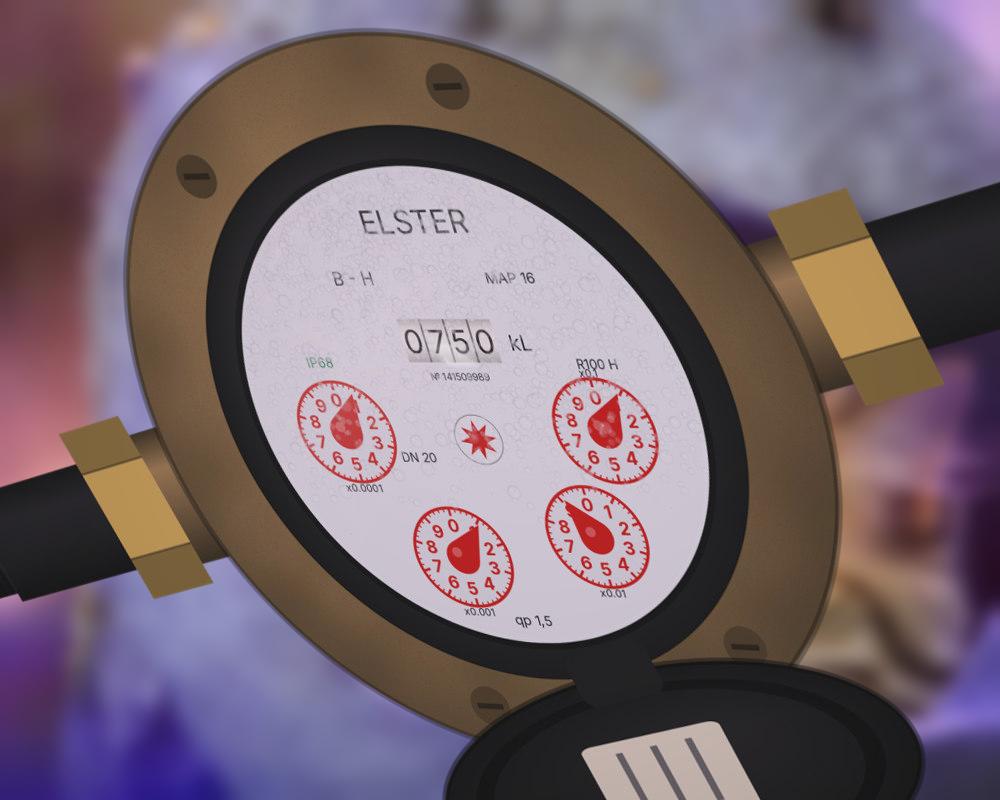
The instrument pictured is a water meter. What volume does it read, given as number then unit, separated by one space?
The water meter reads 750.0910 kL
